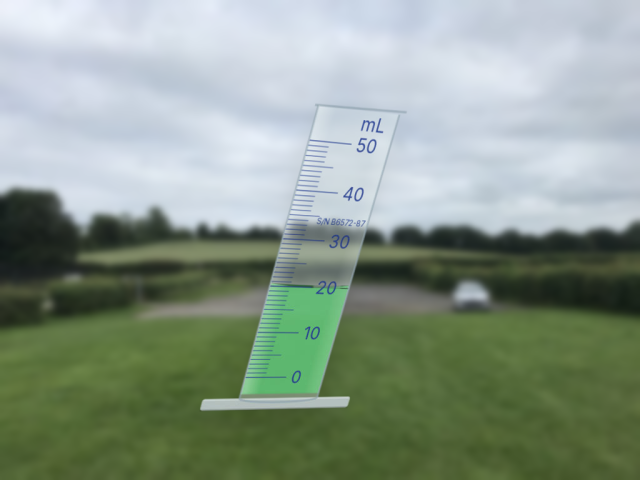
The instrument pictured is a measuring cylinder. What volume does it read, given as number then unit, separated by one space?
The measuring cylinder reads 20 mL
